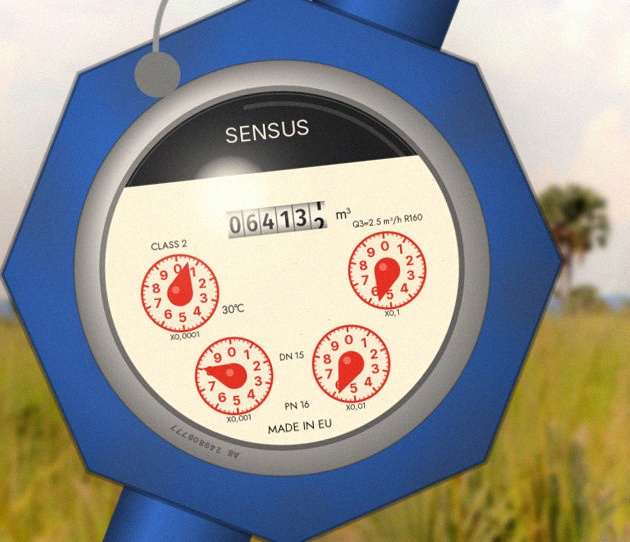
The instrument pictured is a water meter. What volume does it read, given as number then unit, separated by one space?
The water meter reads 64131.5580 m³
